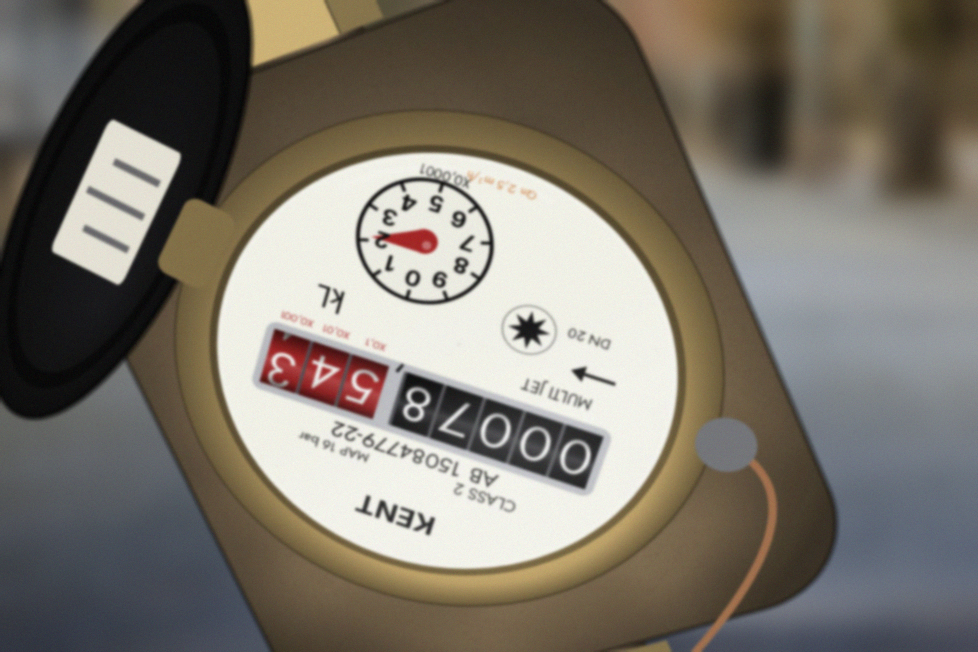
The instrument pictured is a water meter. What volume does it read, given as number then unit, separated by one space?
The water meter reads 78.5432 kL
